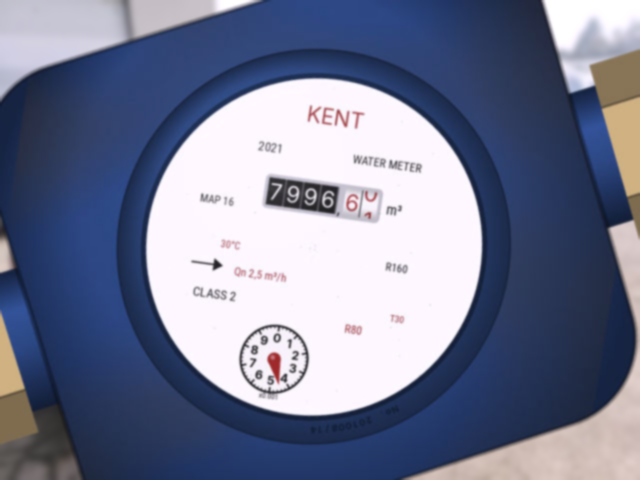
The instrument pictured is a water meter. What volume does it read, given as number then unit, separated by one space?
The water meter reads 7996.604 m³
